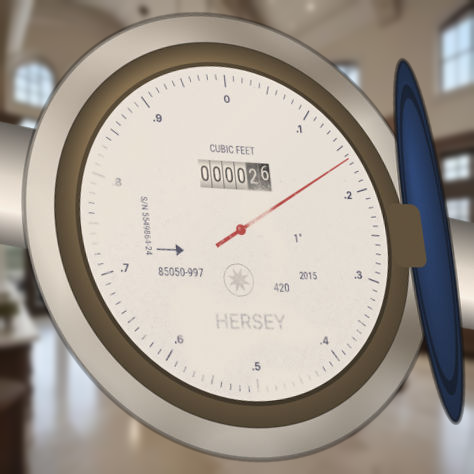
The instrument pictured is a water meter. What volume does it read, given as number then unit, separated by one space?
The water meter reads 26.16 ft³
